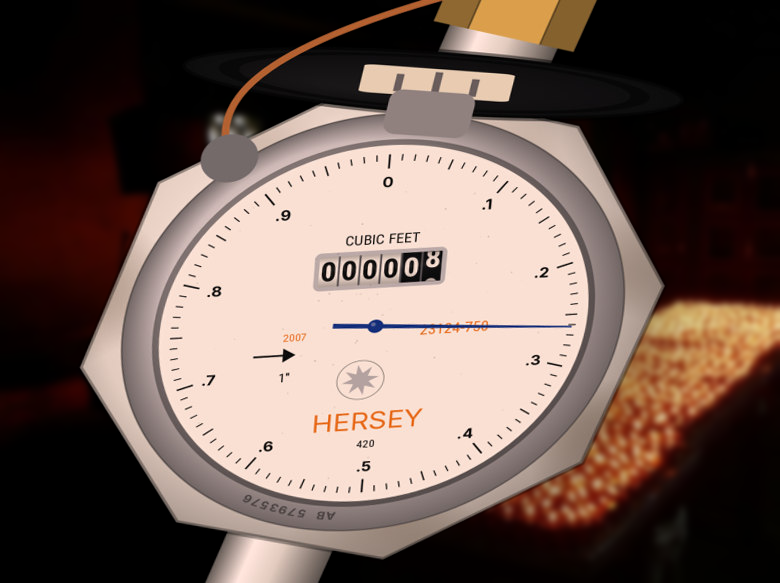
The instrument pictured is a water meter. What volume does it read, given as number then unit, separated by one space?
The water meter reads 8.26 ft³
